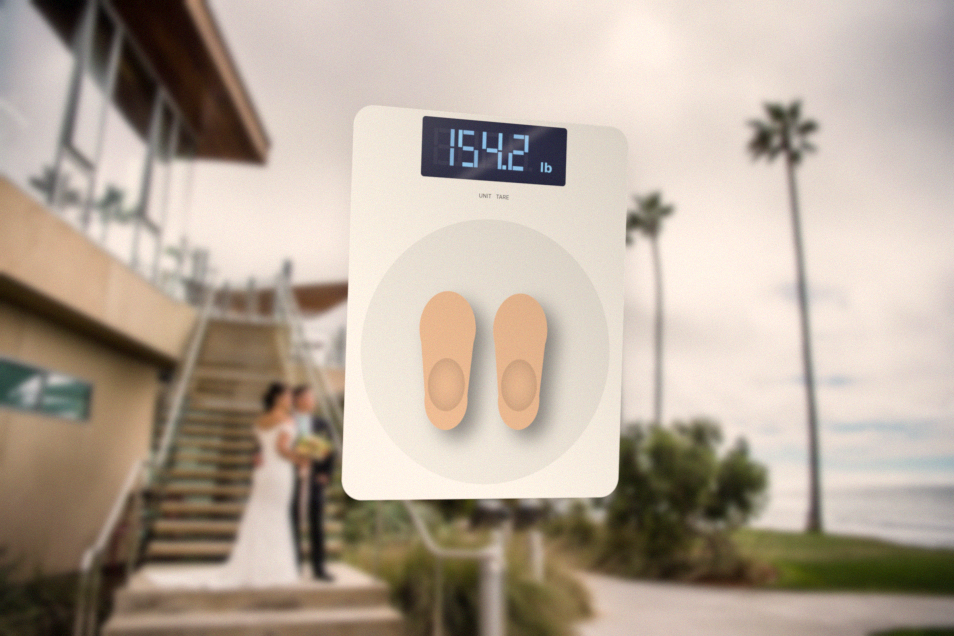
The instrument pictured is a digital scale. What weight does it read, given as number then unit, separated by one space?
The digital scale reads 154.2 lb
